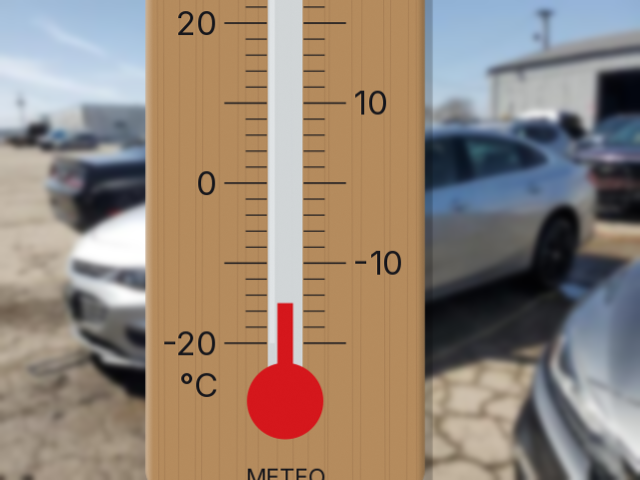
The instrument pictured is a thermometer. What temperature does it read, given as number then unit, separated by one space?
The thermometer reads -15 °C
